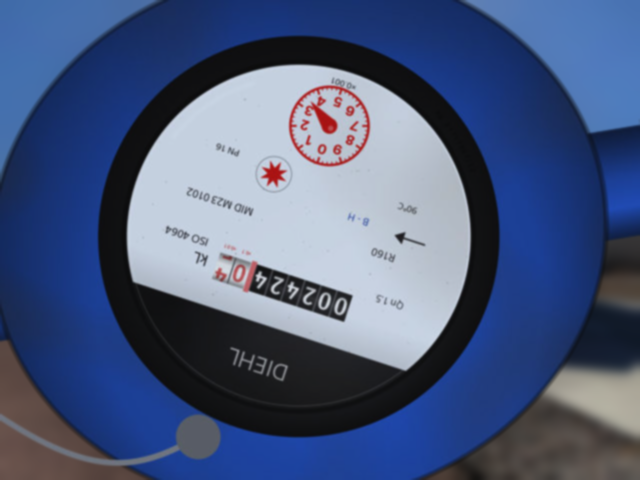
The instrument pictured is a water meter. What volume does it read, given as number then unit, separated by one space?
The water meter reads 2424.043 kL
